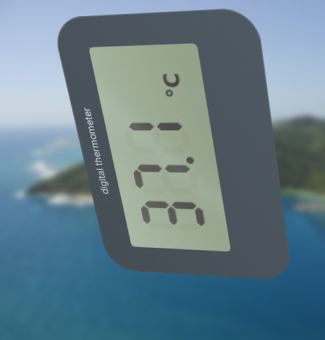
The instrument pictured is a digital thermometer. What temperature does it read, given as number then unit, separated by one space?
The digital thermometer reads 37.1 °C
